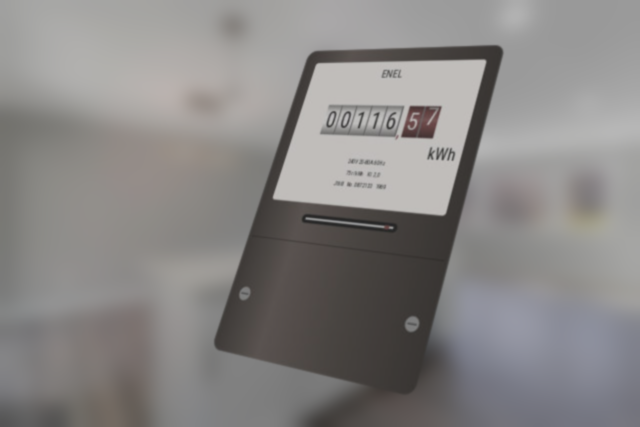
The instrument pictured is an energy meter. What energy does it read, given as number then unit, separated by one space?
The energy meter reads 116.57 kWh
